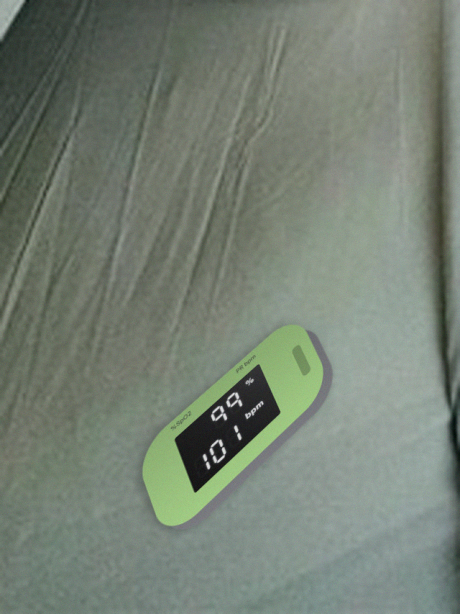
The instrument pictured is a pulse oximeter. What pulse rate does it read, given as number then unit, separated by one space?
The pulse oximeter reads 101 bpm
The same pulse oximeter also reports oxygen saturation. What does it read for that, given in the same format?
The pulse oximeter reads 99 %
